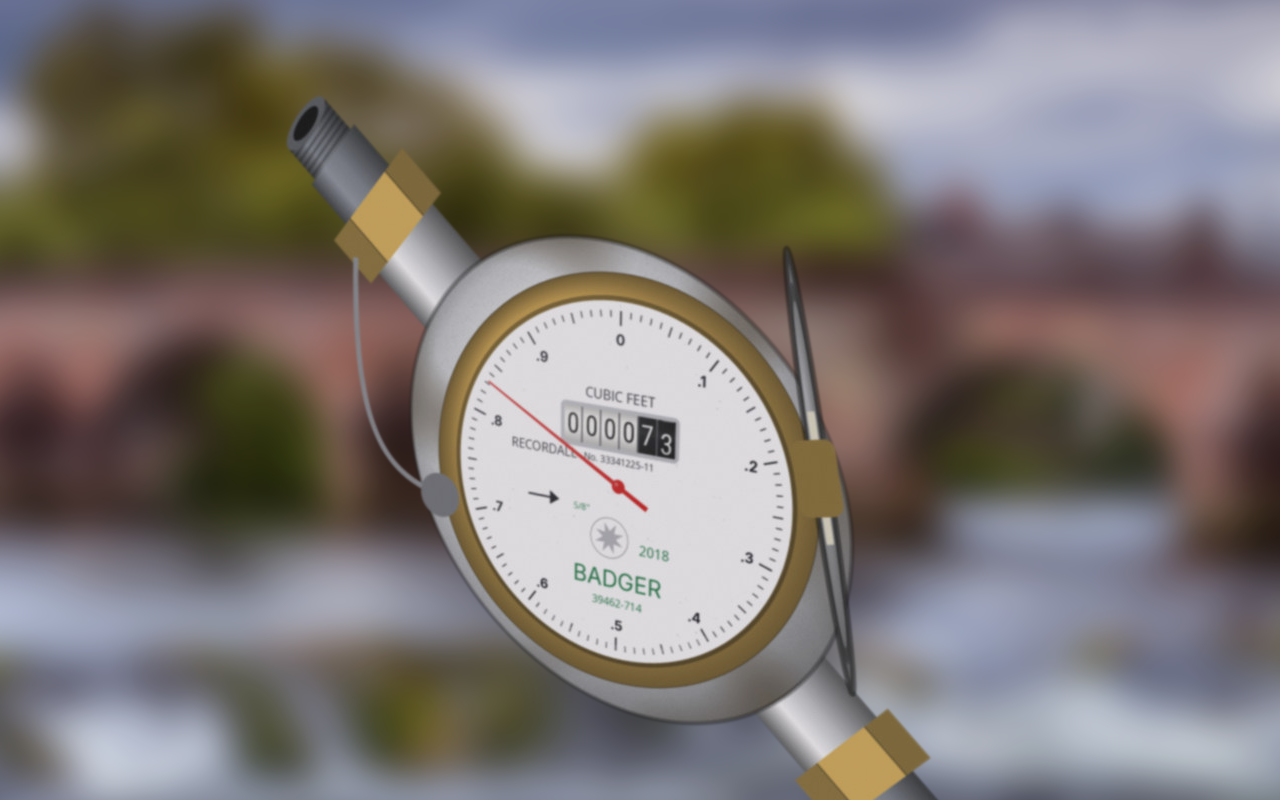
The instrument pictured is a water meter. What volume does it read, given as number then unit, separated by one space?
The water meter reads 72.83 ft³
